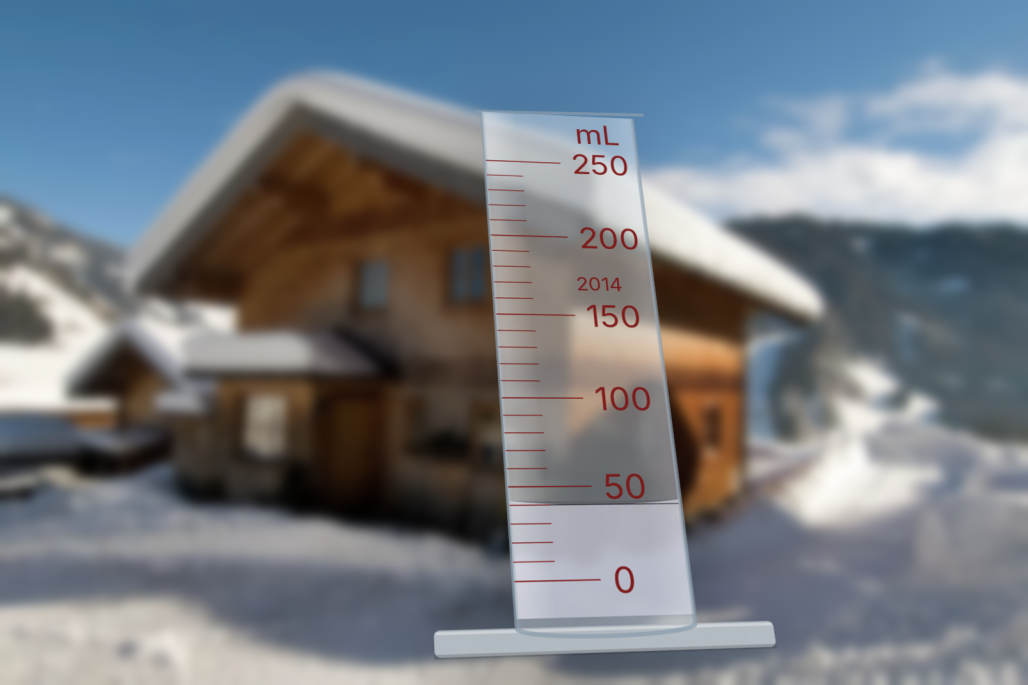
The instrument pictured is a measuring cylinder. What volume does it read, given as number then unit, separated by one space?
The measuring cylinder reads 40 mL
